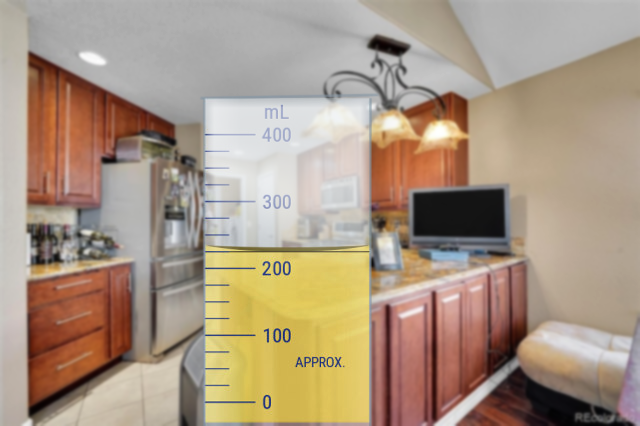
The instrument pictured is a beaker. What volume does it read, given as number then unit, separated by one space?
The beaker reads 225 mL
